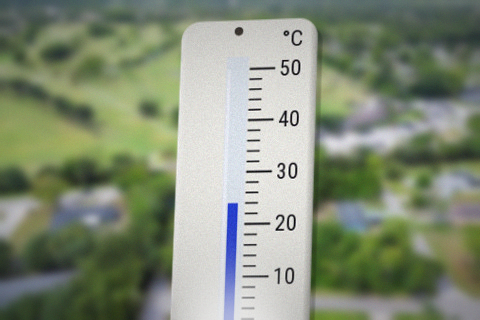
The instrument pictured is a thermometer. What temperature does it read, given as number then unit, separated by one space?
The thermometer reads 24 °C
